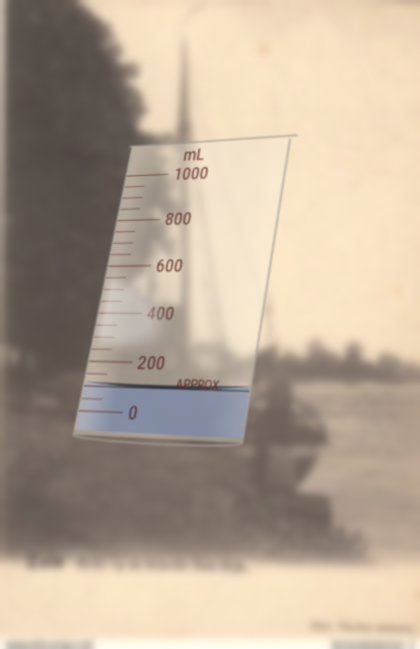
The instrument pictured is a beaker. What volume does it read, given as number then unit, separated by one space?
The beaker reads 100 mL
